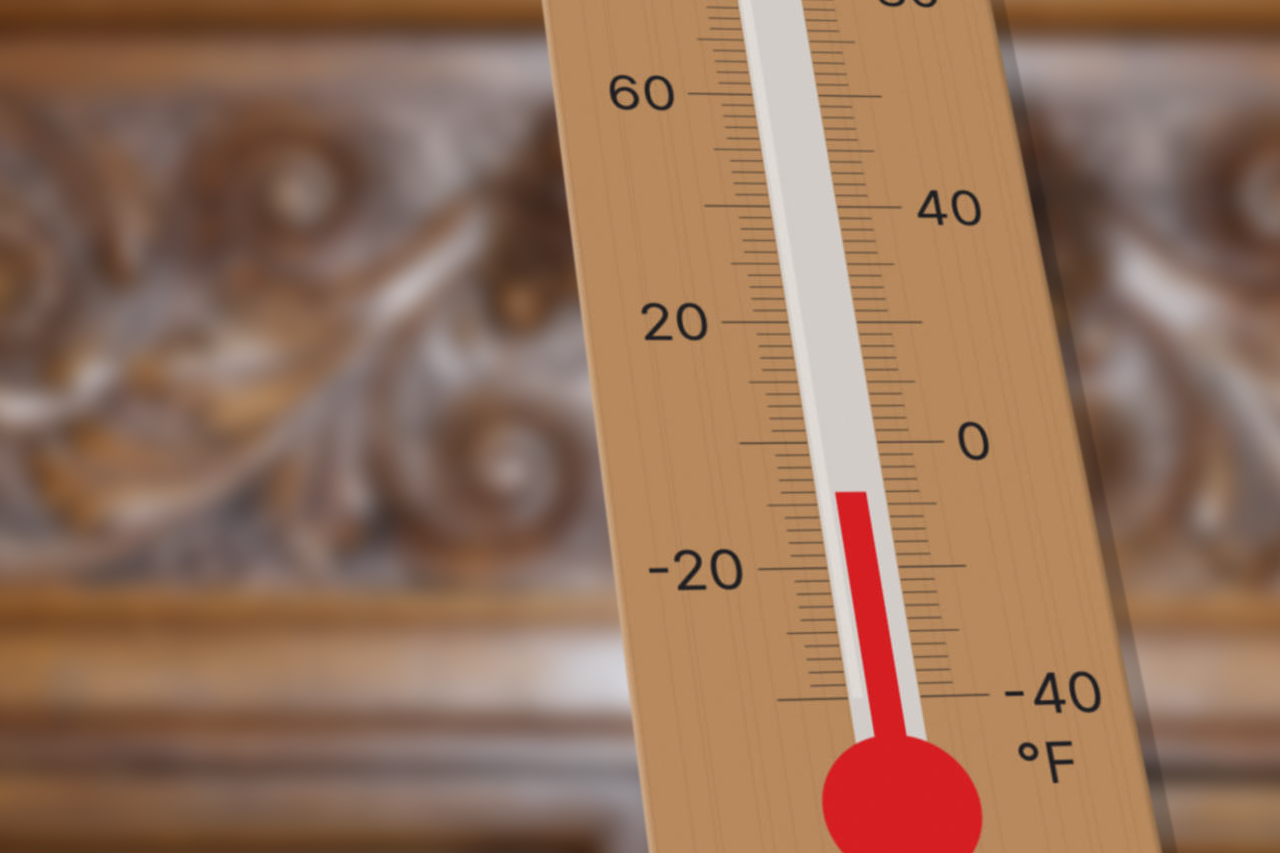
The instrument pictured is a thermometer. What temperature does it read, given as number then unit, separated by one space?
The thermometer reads -8 °F
